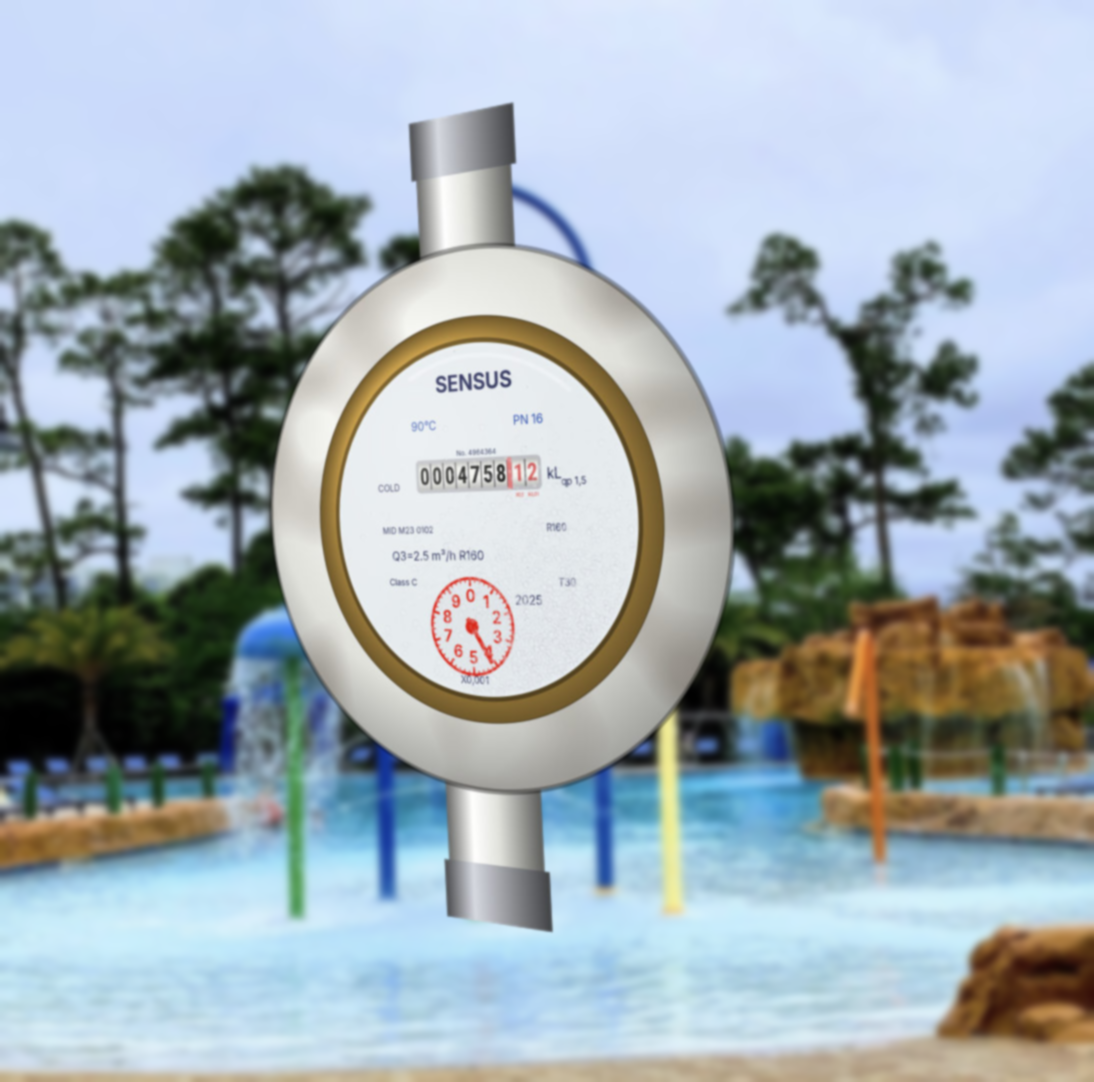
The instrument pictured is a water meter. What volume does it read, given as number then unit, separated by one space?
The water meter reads 4758.124 kL
